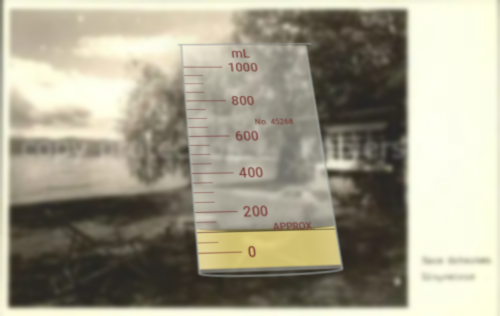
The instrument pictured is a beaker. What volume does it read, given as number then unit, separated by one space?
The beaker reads 100 mL
